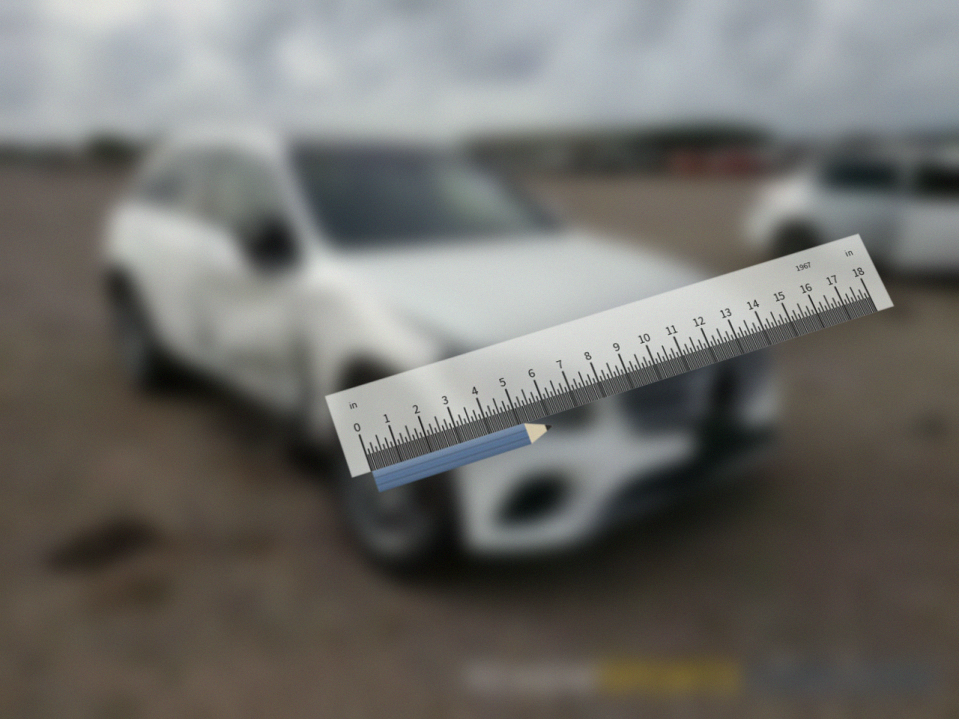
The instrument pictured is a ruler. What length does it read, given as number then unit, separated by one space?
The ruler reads 6 in
